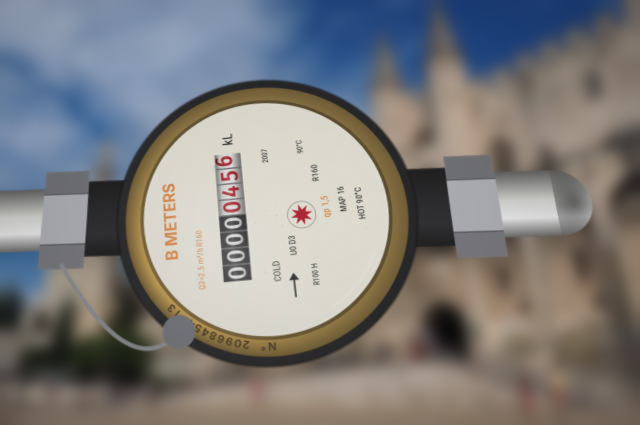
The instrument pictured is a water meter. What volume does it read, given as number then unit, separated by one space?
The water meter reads 0.0456 kL
